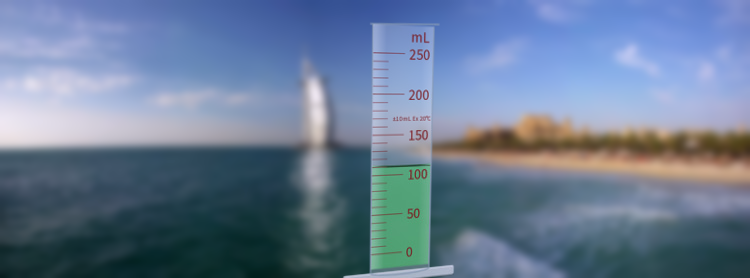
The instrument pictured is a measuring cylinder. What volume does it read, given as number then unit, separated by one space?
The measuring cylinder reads 110 mL
